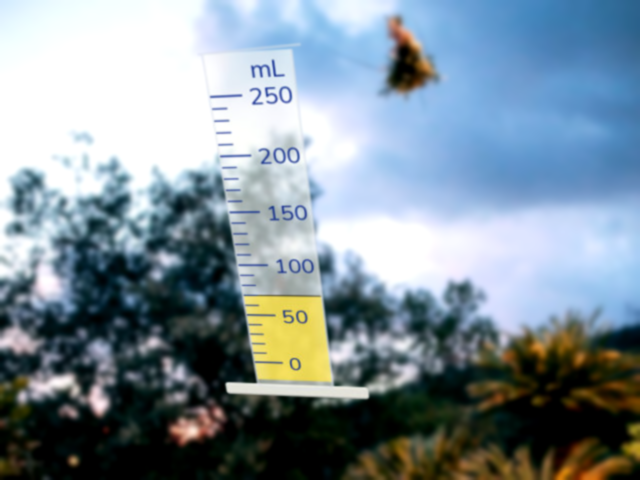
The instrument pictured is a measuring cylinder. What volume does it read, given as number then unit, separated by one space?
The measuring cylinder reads 70 mL
